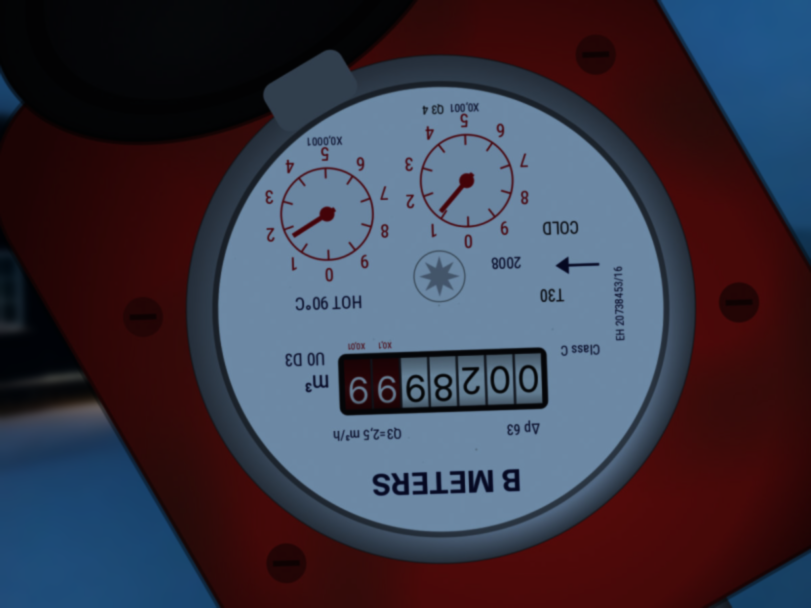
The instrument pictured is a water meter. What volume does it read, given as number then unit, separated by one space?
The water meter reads 289.9911 m³
